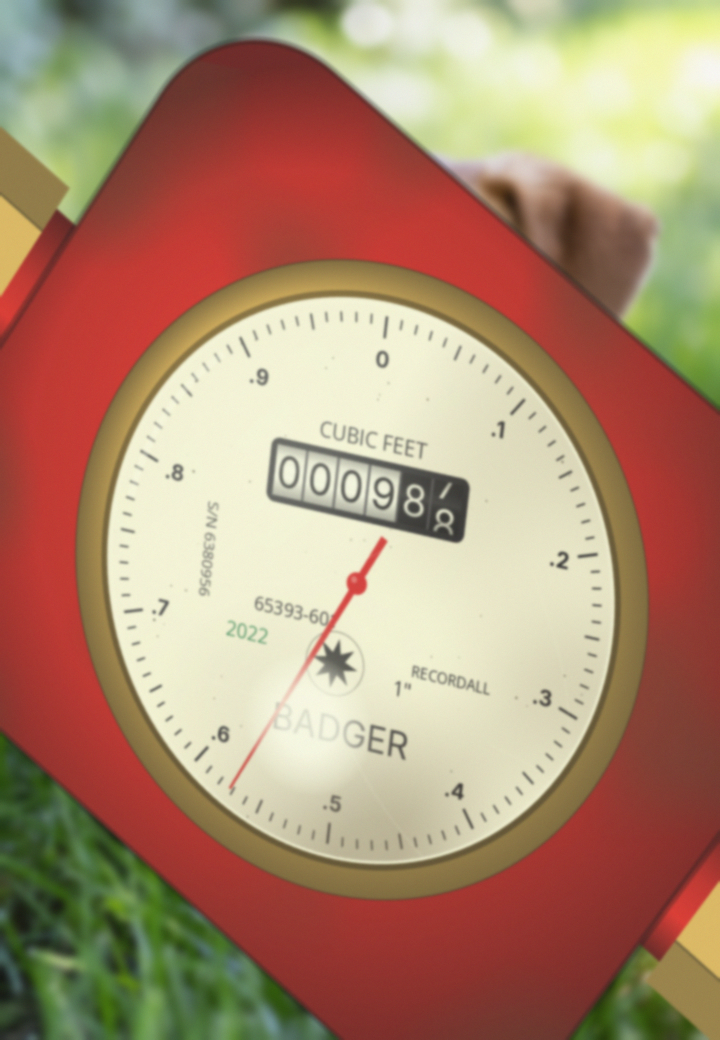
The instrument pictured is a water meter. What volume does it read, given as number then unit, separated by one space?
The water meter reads 987.57 ft³
